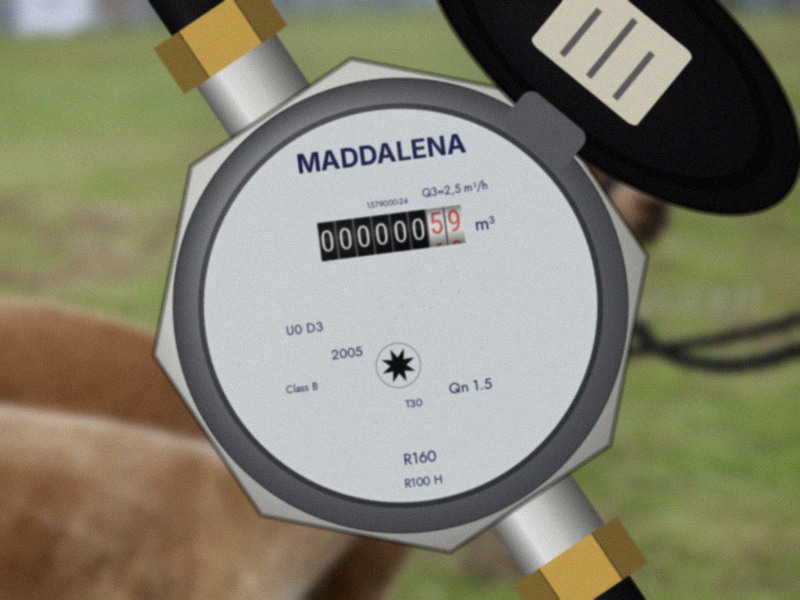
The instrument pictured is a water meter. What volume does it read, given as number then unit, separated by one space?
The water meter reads 0.59 m³
